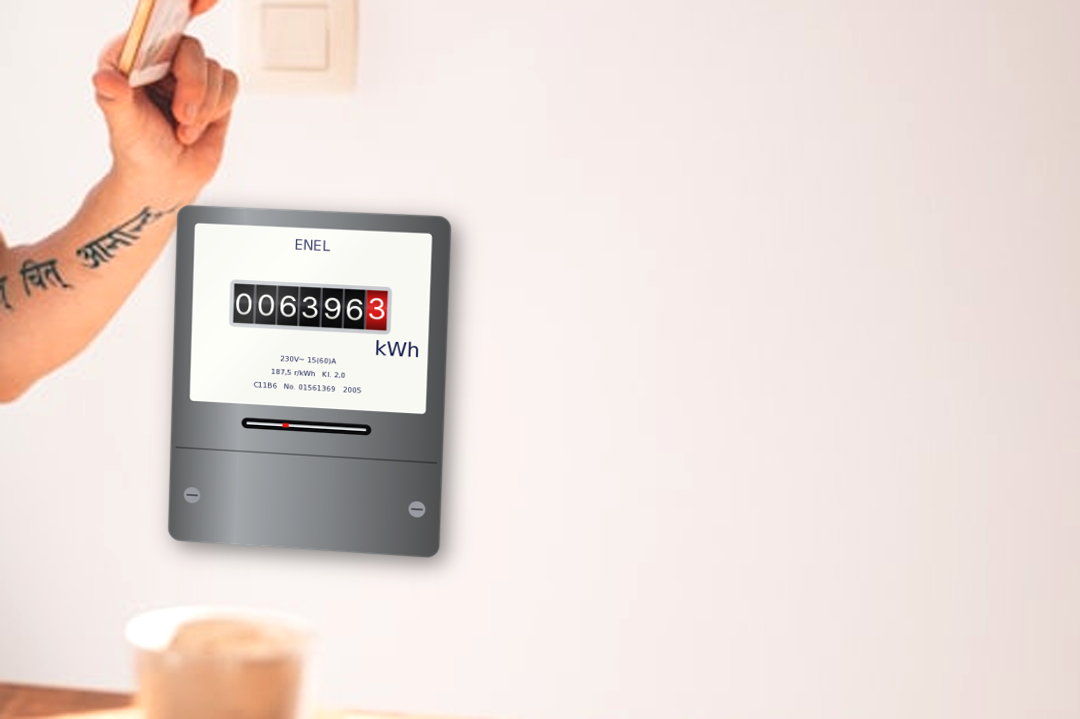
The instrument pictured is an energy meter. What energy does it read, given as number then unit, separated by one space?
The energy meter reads 6396.3 kWh
